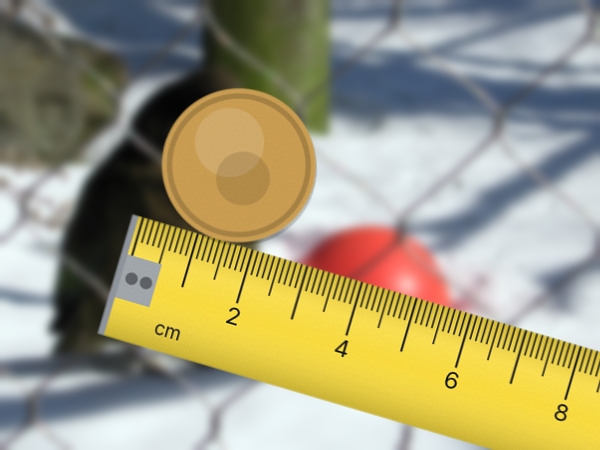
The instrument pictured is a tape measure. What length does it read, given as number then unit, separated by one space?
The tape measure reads 2.7 cm
